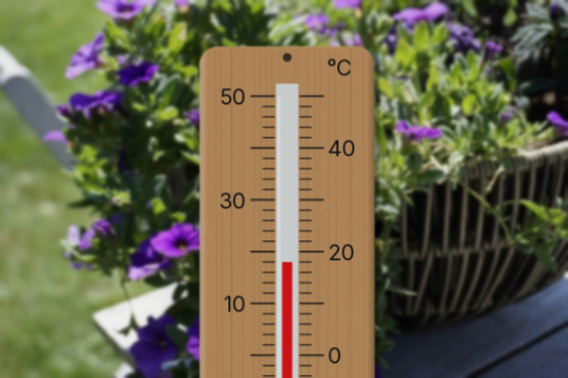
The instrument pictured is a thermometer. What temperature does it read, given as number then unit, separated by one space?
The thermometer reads 18 °C
